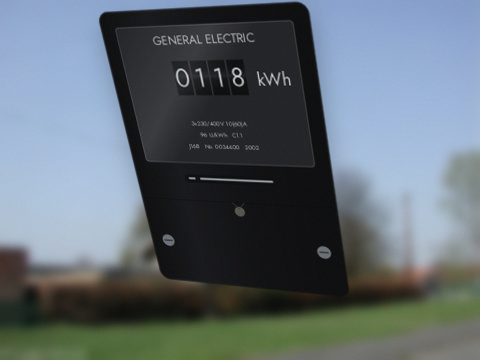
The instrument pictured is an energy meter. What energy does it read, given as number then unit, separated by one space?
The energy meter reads 118 kWh
